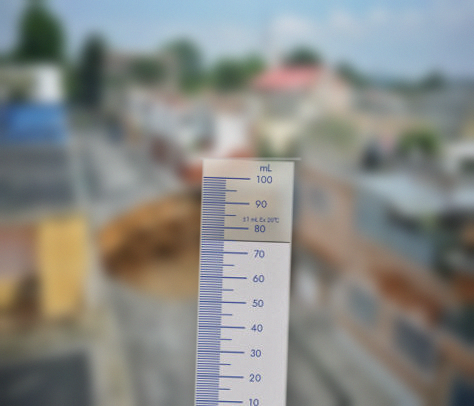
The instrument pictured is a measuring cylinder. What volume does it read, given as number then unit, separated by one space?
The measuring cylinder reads 75 mL
